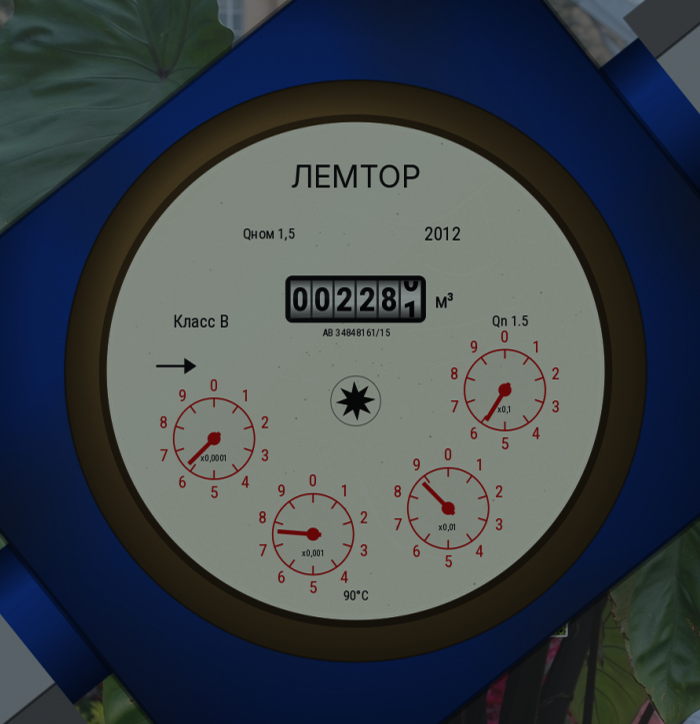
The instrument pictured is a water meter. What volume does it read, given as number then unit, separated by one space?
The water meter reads 2280.5876 m³
